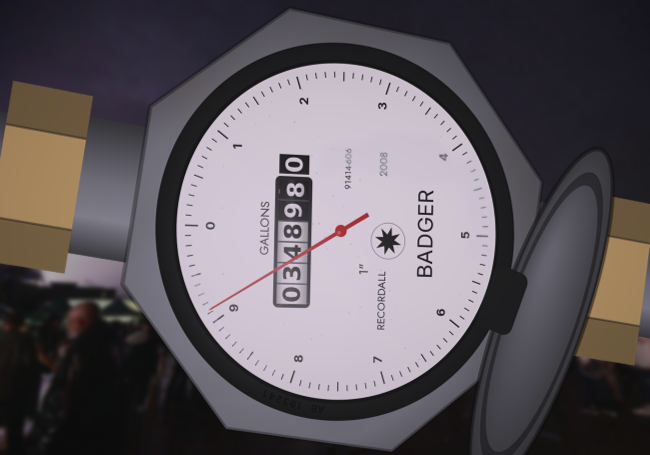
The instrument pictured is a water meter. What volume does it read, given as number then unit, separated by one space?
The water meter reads 348979.1 gal
